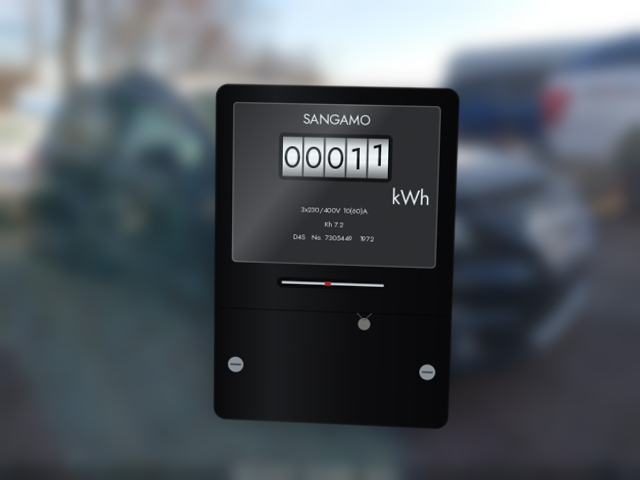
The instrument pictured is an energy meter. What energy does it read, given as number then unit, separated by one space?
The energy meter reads 11 kWh
